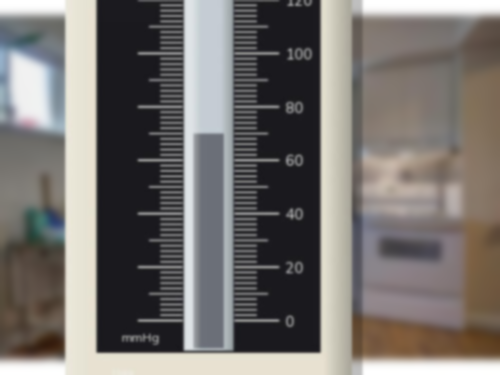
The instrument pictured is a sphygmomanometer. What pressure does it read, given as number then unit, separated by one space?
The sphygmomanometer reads 70 mmHg
